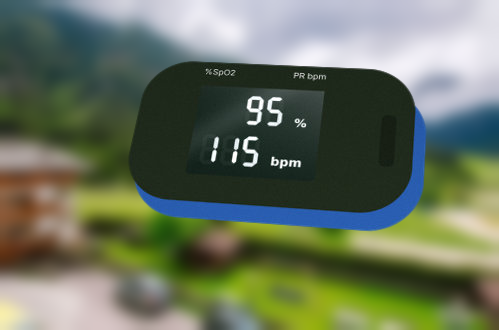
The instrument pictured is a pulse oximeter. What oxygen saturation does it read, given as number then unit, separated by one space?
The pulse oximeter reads 95 %
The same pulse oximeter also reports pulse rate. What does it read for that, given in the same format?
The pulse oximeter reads 115 bpm
